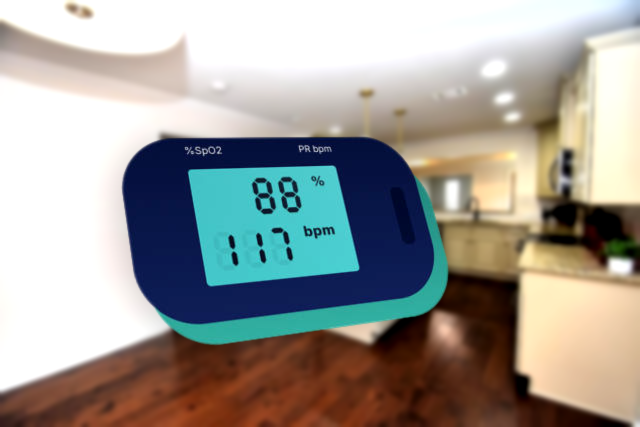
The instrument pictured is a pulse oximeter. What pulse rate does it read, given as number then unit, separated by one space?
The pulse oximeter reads 117 bpm
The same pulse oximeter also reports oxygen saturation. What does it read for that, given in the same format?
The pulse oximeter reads 88 %
